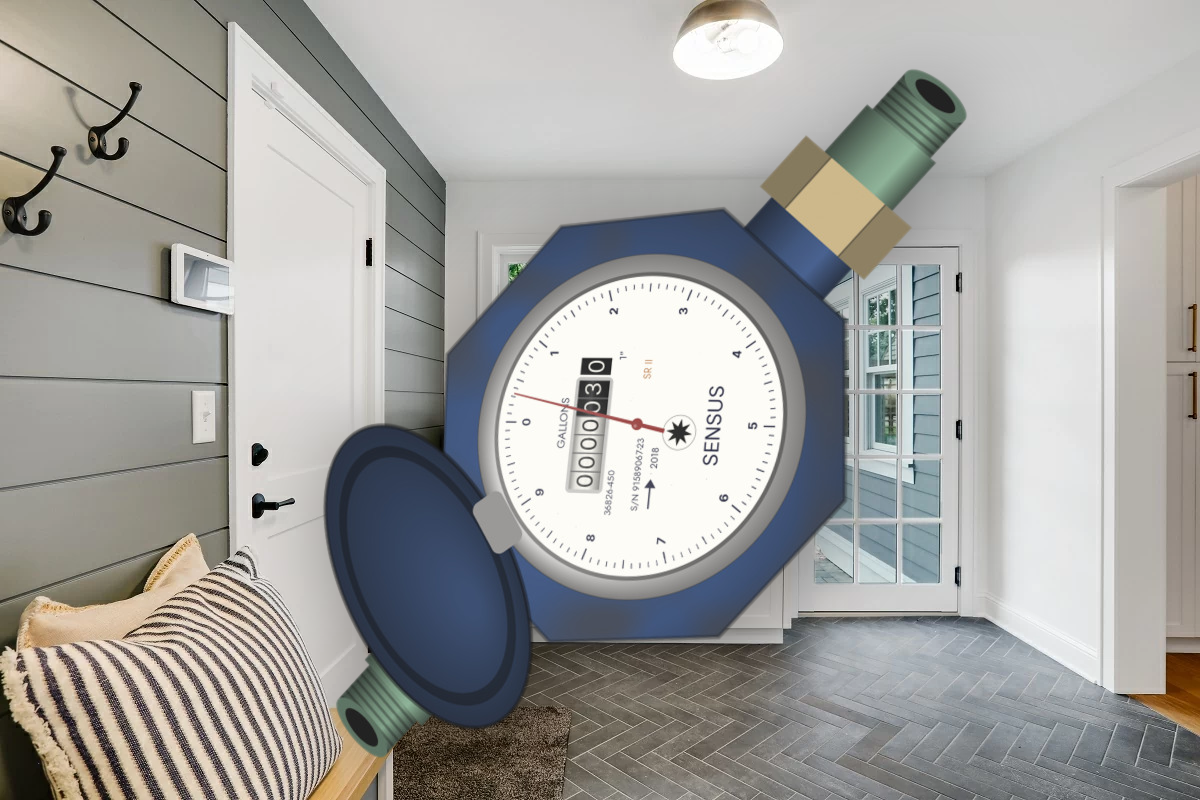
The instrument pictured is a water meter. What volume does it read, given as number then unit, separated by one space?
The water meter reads 30.3 gal
